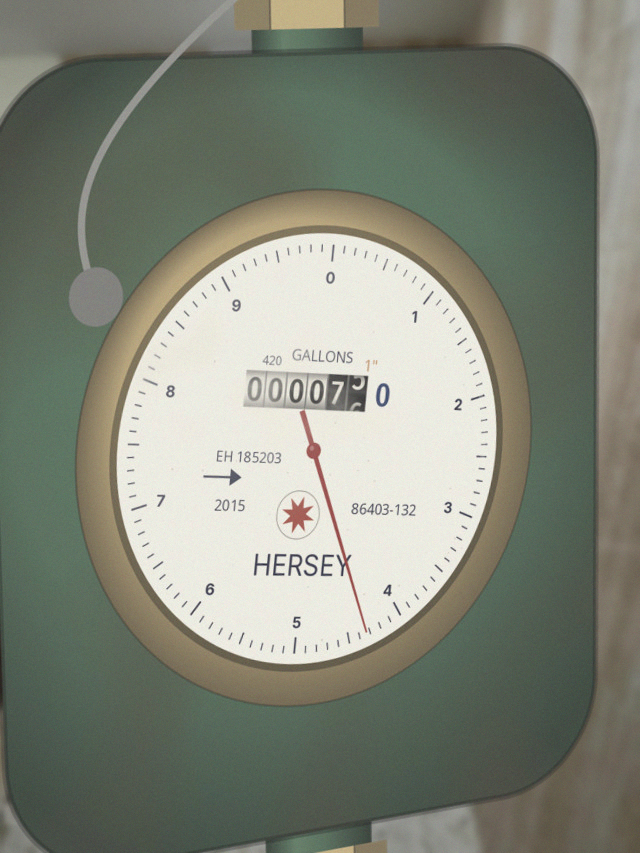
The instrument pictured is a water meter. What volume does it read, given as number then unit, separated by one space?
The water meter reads 754.3 gal
